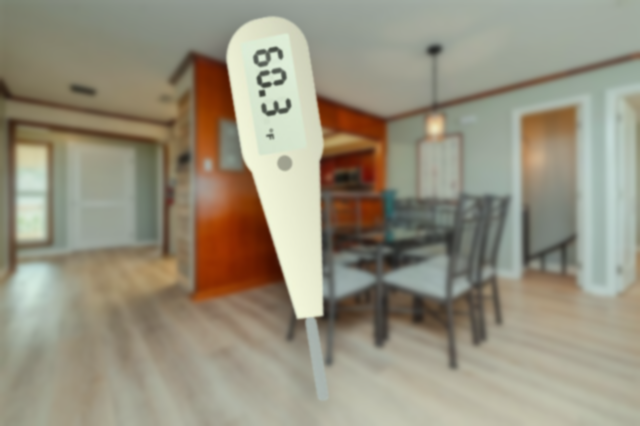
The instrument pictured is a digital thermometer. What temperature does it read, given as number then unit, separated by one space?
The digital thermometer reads 60.3 °F
